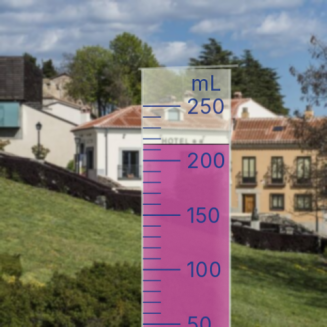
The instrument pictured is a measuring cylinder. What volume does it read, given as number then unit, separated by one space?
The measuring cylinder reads 215 mL
